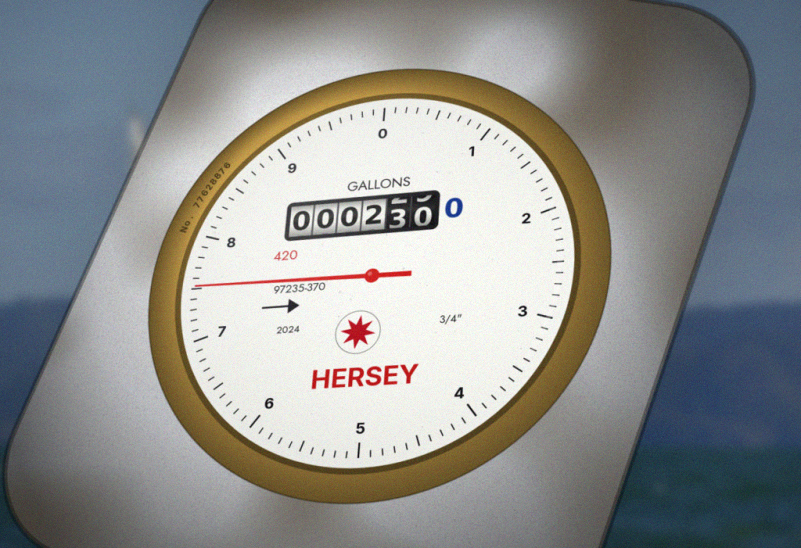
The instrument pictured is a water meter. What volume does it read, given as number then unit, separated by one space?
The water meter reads 2297.5 gal
